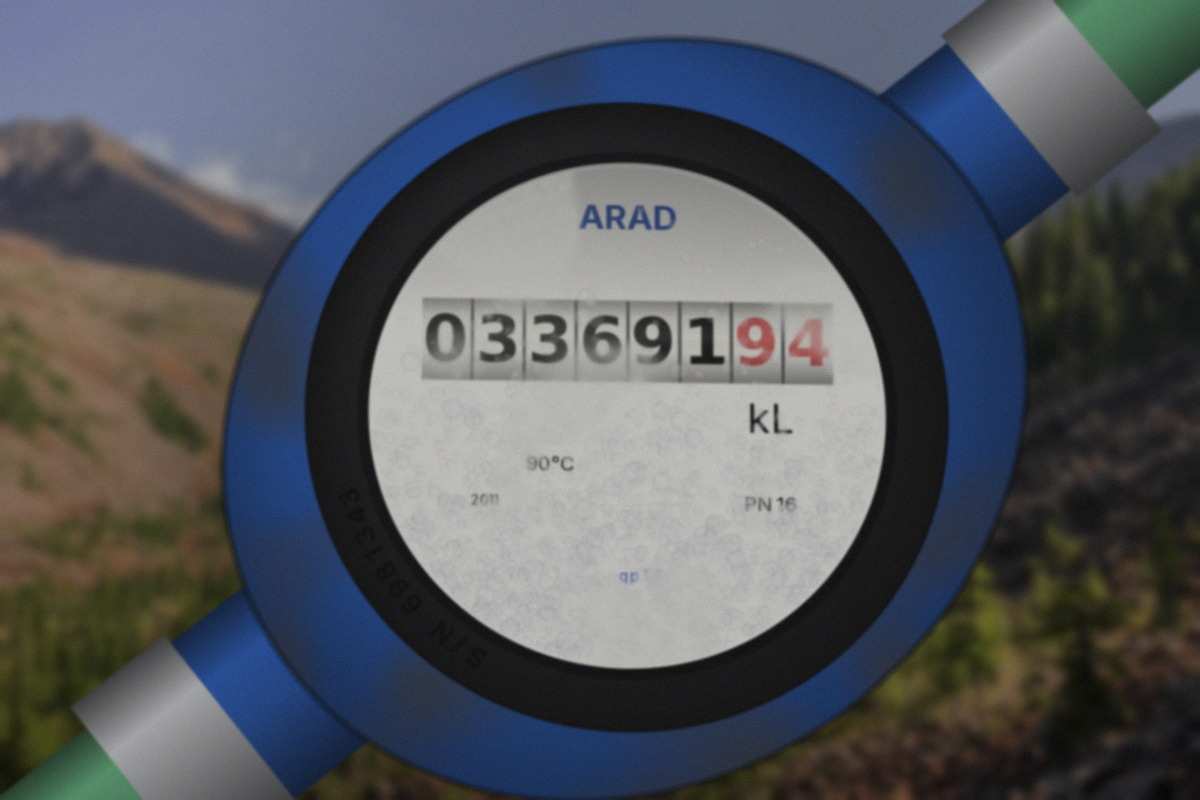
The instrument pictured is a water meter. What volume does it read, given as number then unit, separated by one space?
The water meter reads 33691.94 kL
